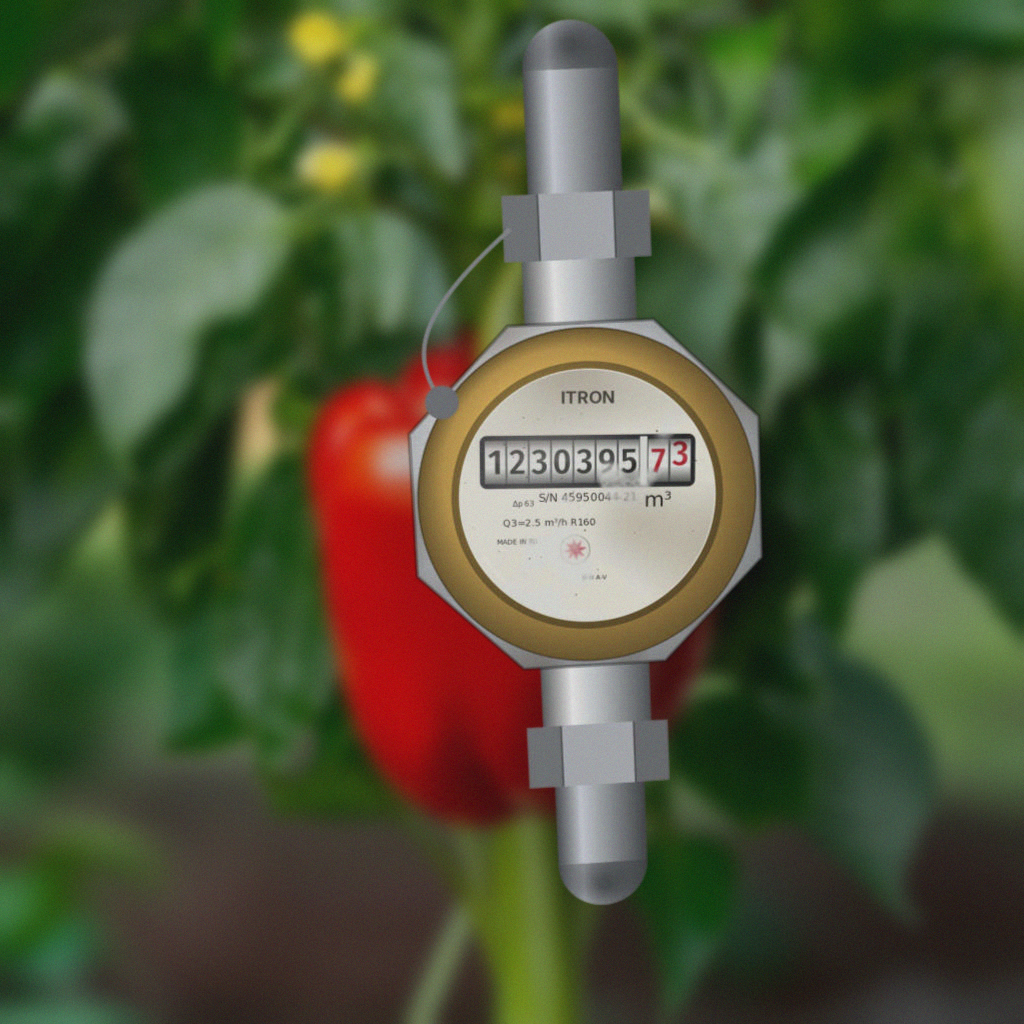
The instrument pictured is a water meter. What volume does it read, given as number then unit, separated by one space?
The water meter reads 1230395.73 m³
